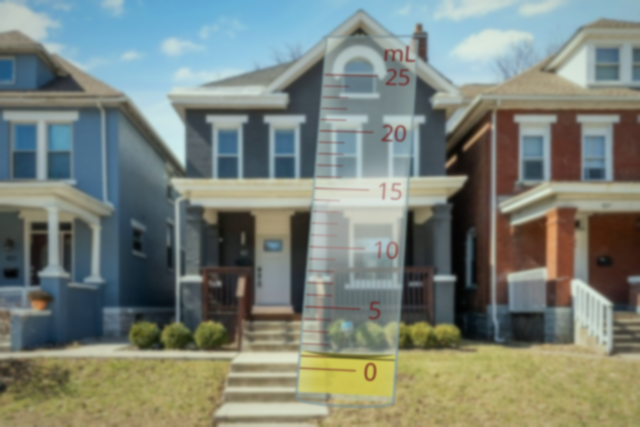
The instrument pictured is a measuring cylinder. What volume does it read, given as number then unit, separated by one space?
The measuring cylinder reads 1 mL
